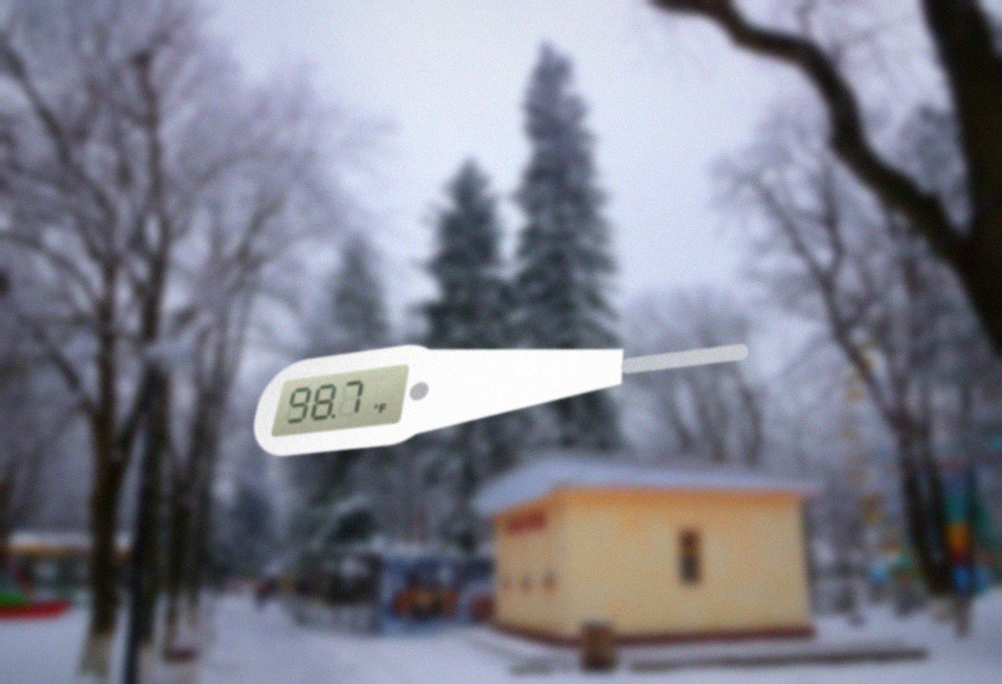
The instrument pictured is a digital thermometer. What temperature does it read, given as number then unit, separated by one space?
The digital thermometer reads 98.7 °F
